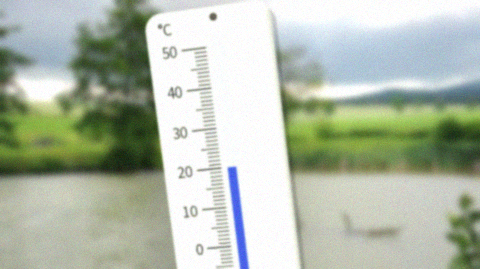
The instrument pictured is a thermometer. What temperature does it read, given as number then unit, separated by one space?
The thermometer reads 20 °C
